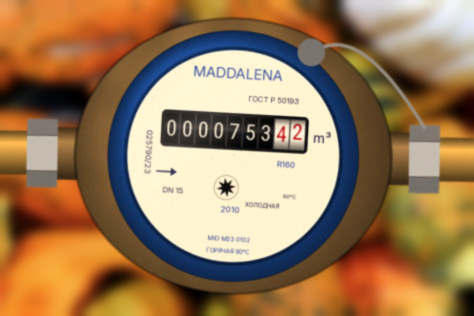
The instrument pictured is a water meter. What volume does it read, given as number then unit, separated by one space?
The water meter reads 753.42 m³
